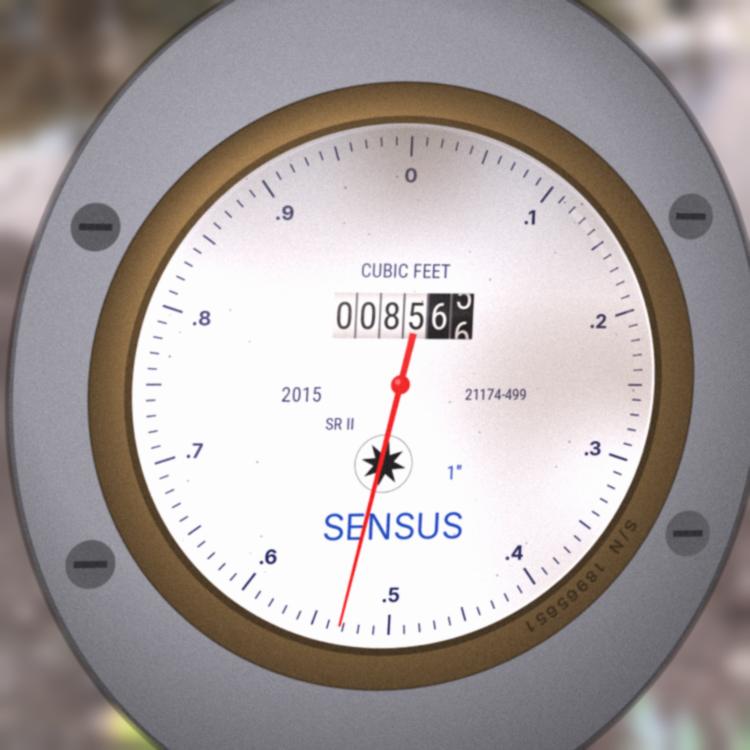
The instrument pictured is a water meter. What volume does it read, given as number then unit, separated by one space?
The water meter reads 8565.53 ft³
